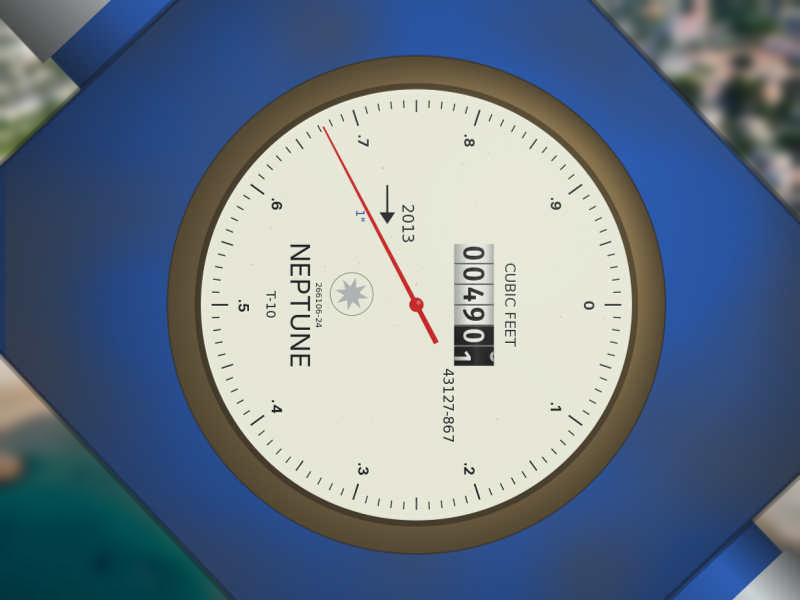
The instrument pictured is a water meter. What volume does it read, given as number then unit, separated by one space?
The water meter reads 4900.67 ft³
